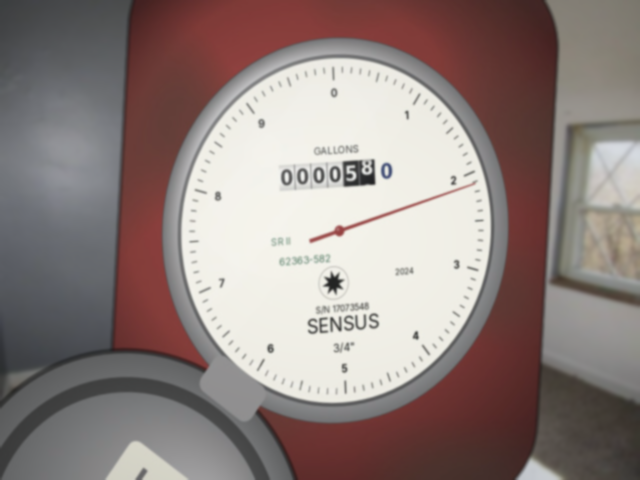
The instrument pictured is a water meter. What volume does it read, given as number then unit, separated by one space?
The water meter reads 582.1 gal
